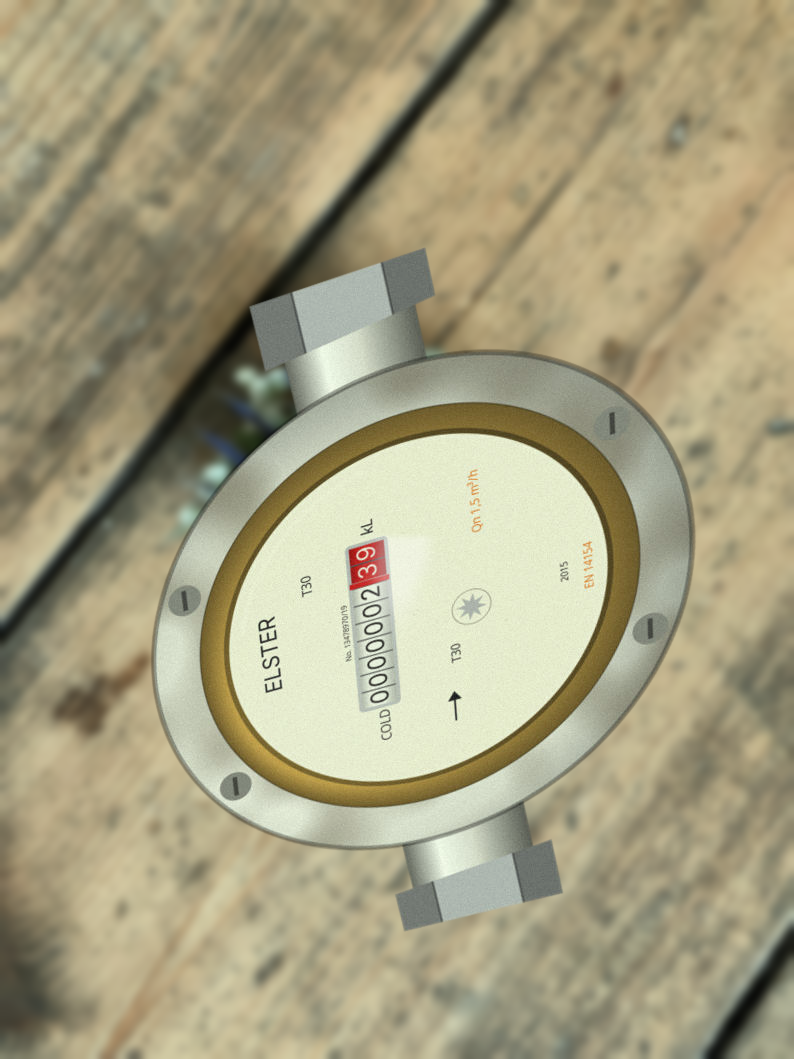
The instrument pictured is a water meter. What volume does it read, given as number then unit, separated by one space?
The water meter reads 2.39 kL
